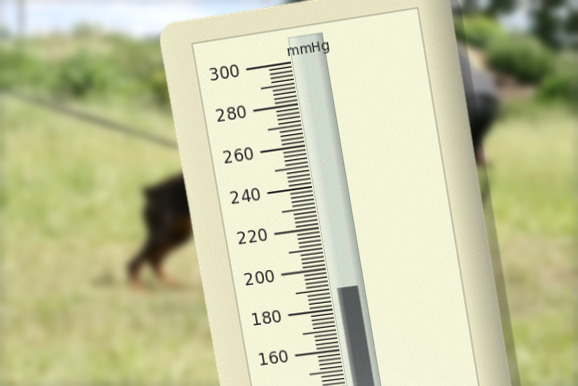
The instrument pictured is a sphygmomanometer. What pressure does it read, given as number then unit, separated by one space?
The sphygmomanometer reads 190 mmHg
